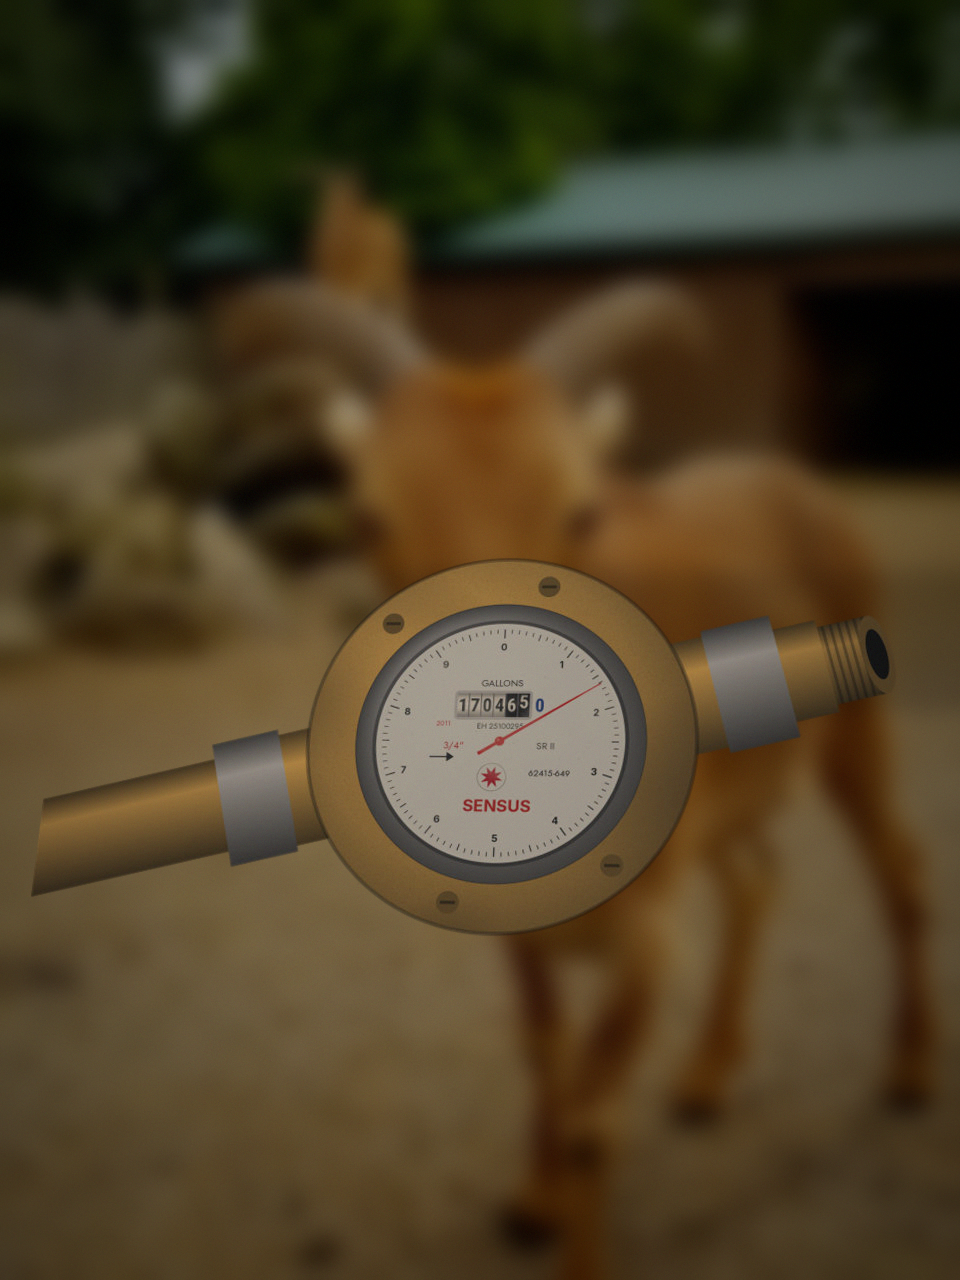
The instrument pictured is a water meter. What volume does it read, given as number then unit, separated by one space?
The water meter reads 1704651.6 gal
